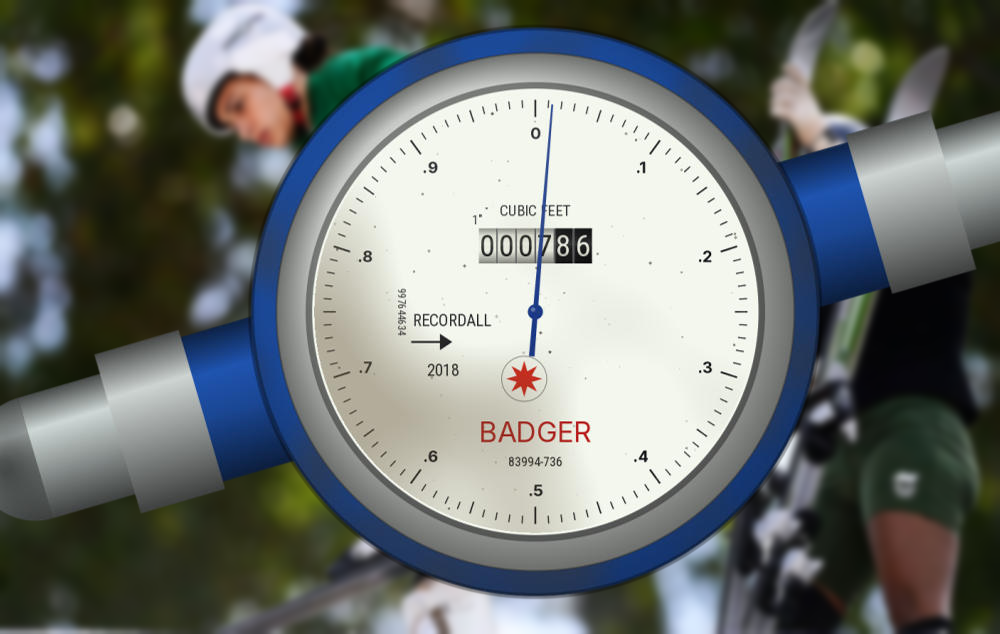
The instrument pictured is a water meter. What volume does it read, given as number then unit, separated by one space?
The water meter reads 786.01 ft³
